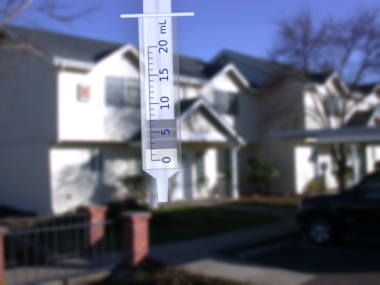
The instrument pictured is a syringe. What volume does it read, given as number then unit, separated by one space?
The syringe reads 2 mL
